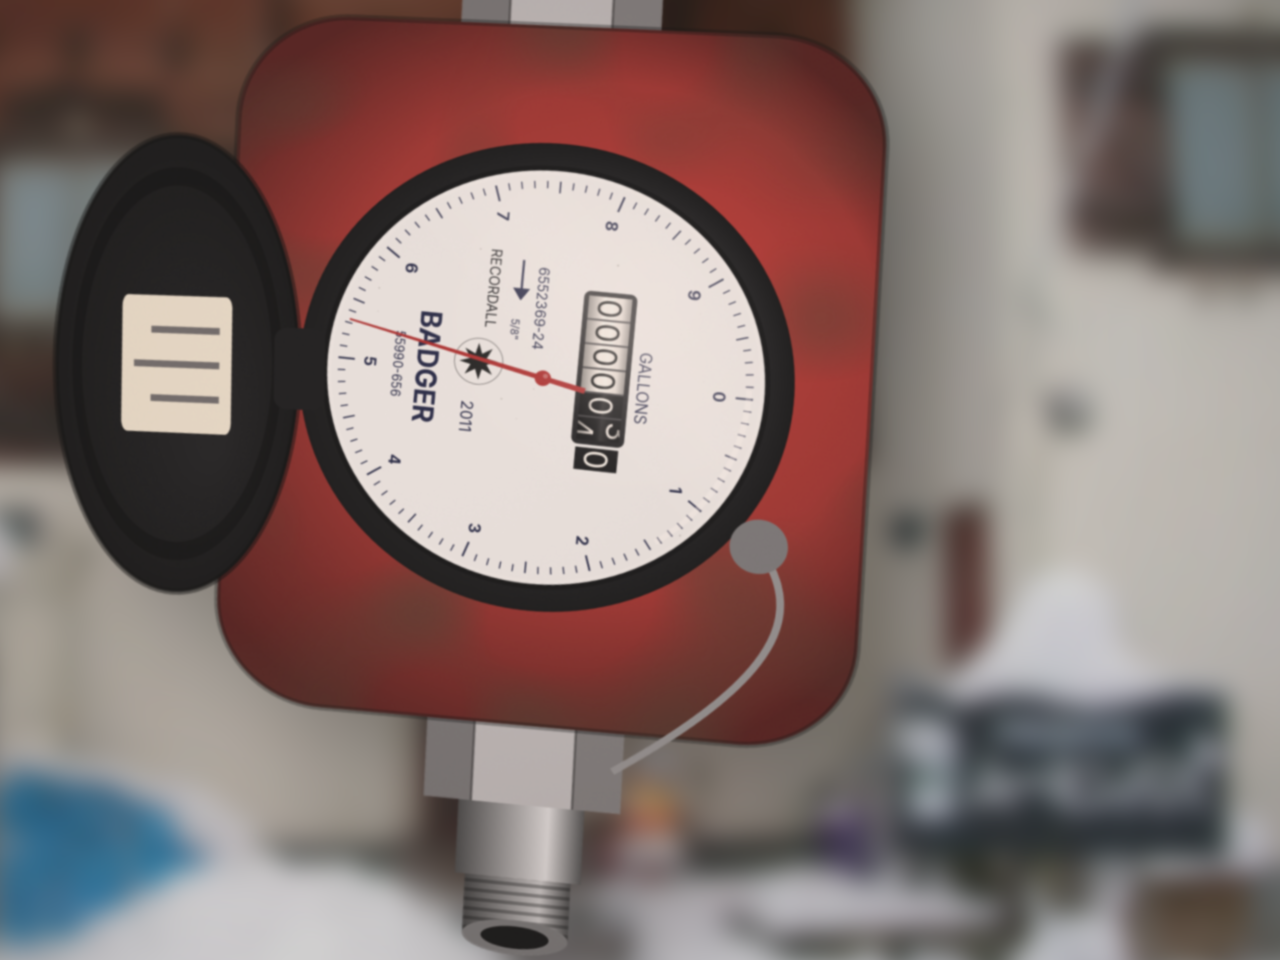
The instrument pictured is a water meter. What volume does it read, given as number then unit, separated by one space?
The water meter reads 35.3 gal
